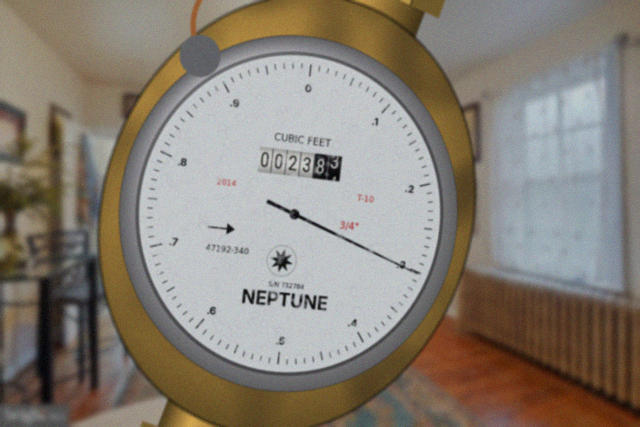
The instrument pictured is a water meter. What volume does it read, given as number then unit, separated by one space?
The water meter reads 2383.30 ft³
